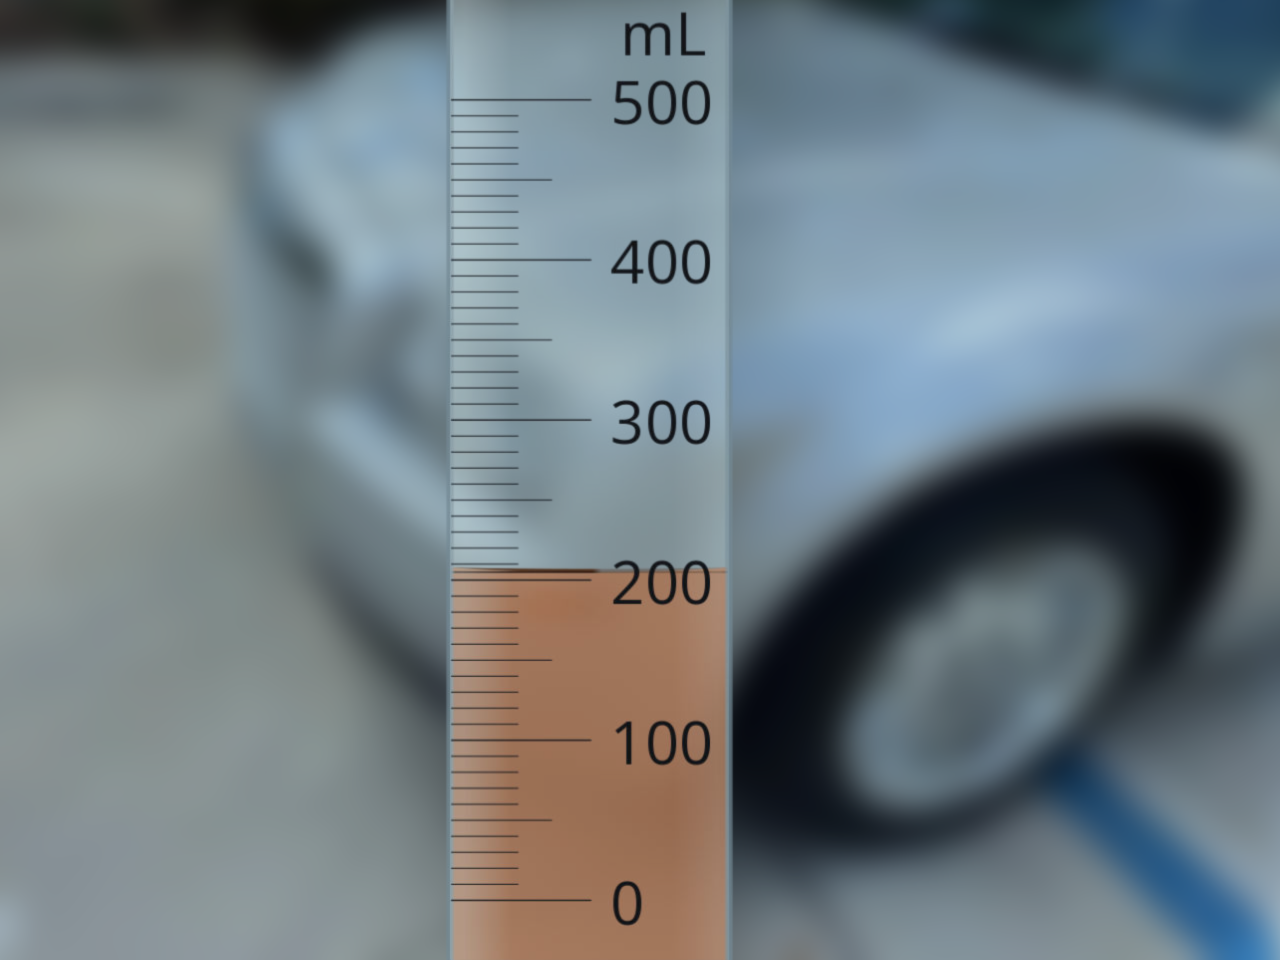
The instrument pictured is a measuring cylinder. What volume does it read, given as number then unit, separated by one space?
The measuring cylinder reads 205 mL
